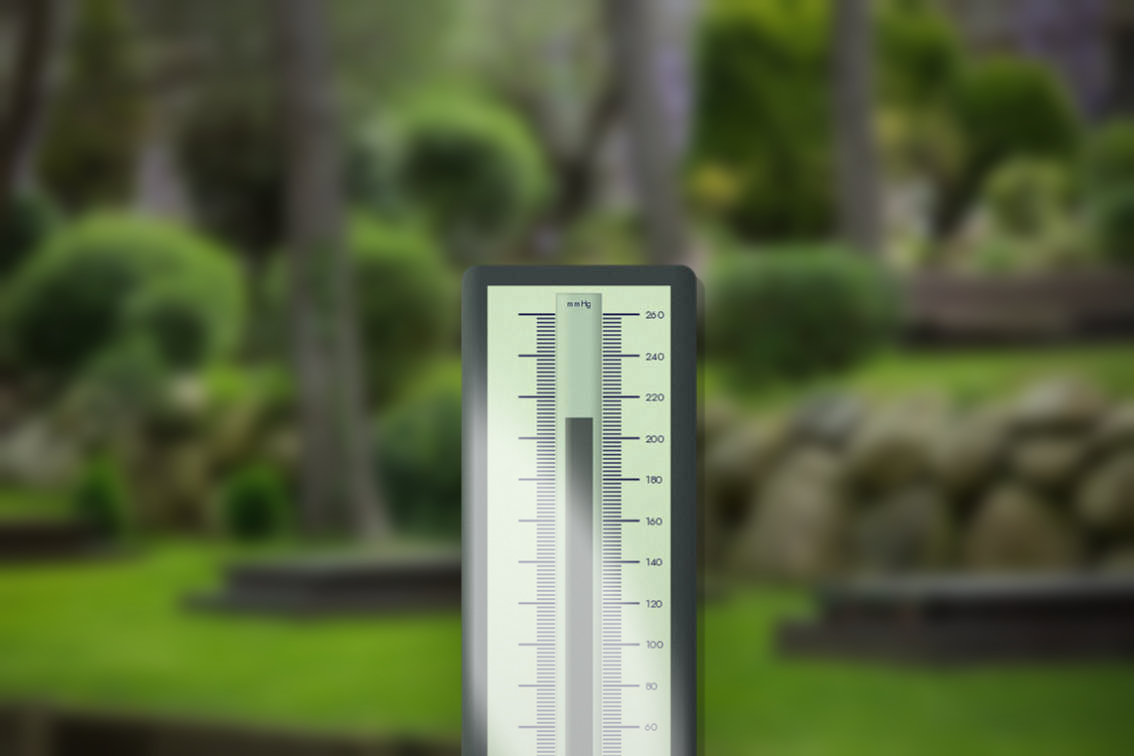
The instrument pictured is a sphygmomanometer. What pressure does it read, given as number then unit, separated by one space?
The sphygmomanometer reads 210 mmHg
